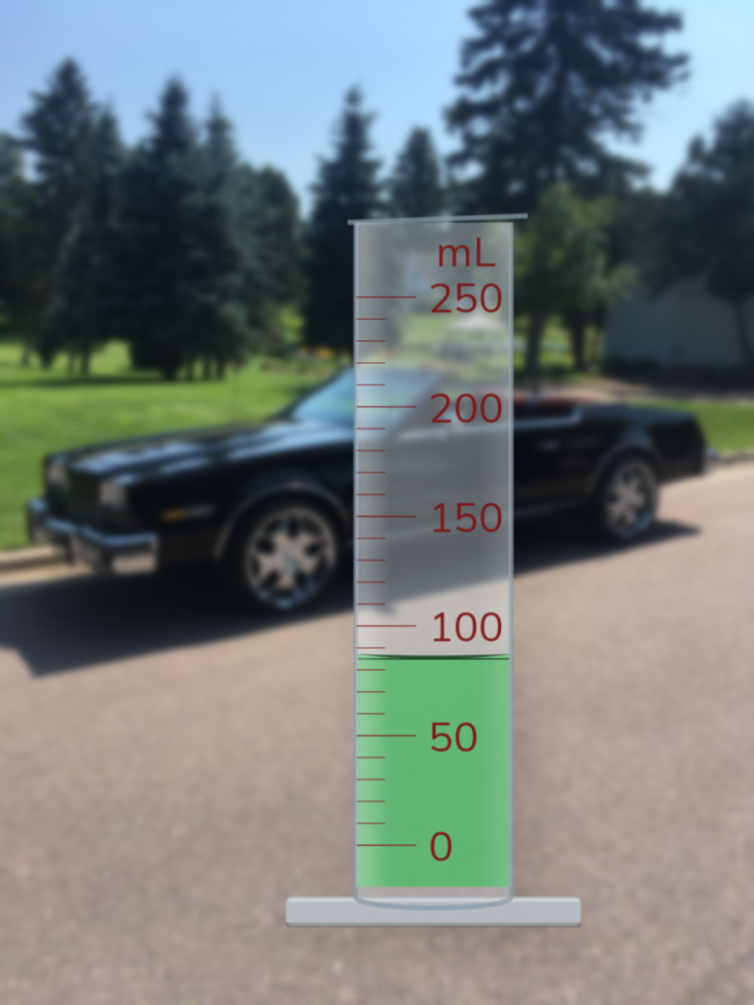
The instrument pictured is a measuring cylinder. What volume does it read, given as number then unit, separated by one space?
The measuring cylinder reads 85 mL
